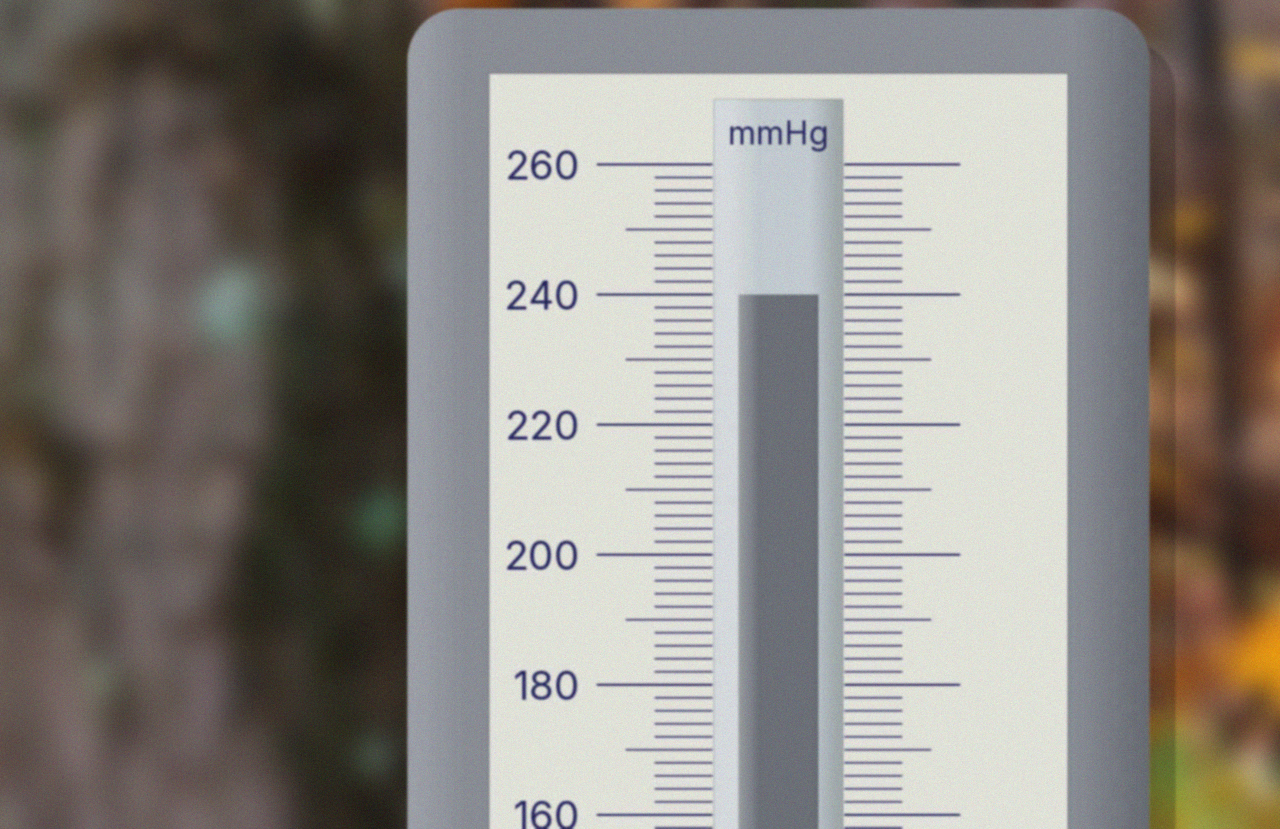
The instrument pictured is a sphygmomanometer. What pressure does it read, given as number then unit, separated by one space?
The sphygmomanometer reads 240 mmHg
